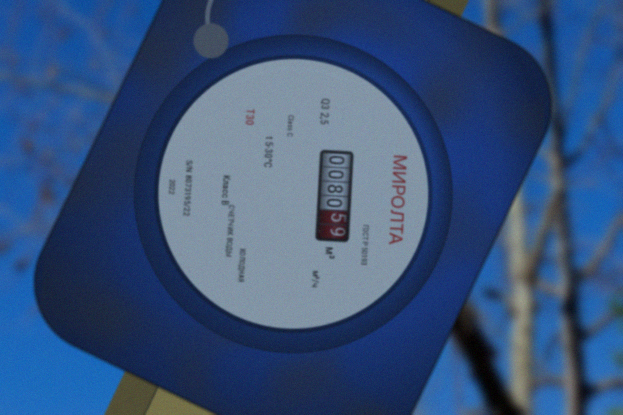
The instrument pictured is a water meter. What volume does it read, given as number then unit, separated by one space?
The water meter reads 80.59 m³
